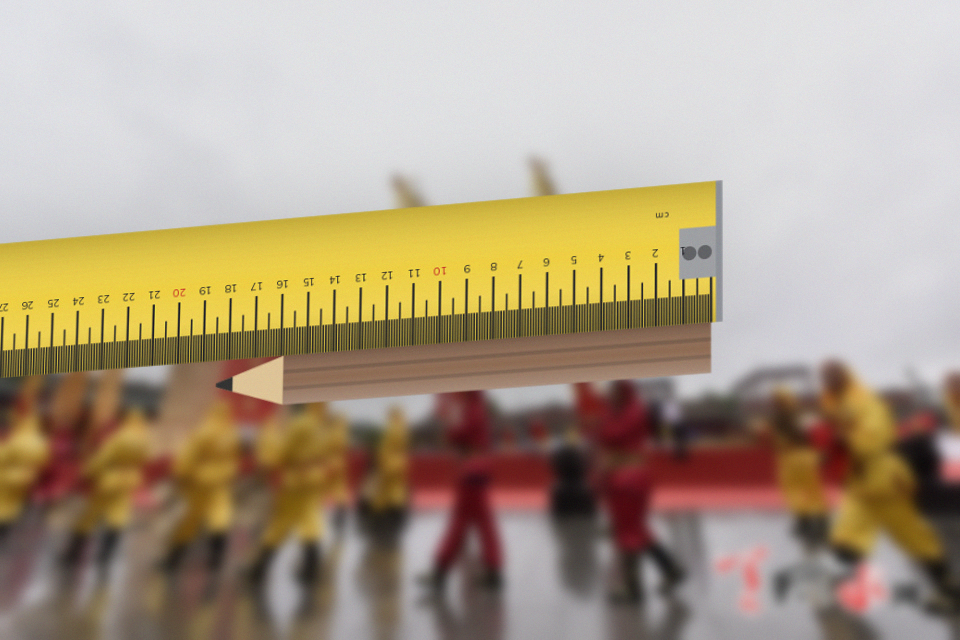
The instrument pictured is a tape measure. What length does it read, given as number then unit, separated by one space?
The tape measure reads 18.5 cm
